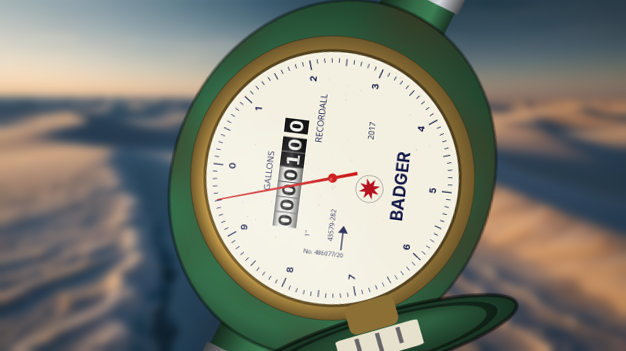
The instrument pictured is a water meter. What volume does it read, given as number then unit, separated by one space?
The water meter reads 99.5 gal
